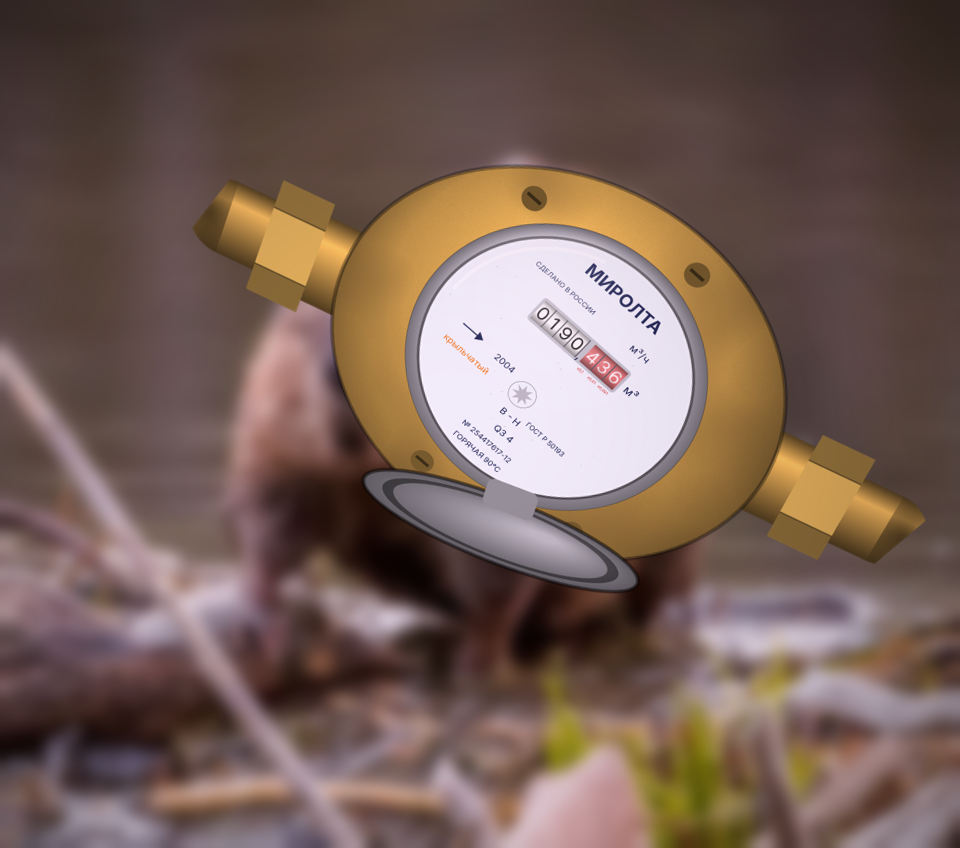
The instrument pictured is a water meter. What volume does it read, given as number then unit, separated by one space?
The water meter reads 190.436 m³
